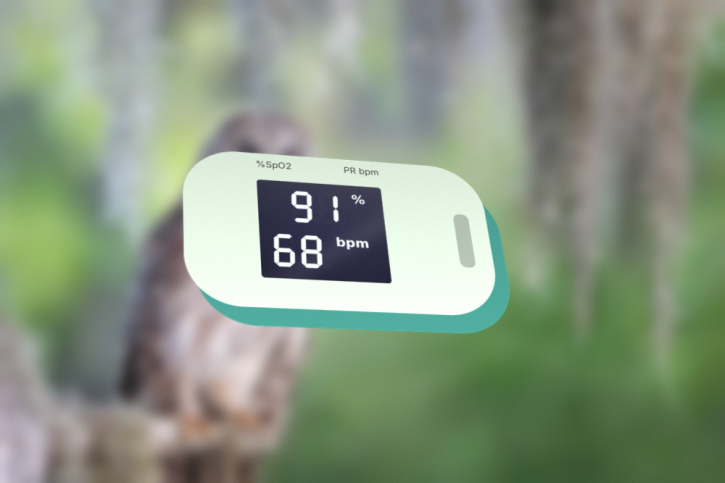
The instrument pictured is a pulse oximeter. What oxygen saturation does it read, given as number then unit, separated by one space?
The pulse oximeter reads 91 %
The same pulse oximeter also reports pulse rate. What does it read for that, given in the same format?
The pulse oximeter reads 68 bpm
